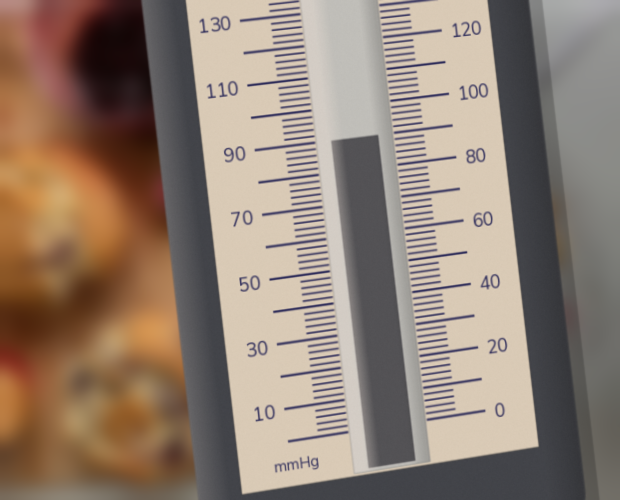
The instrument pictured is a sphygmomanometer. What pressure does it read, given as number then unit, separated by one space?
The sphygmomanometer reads 90 mmHg
